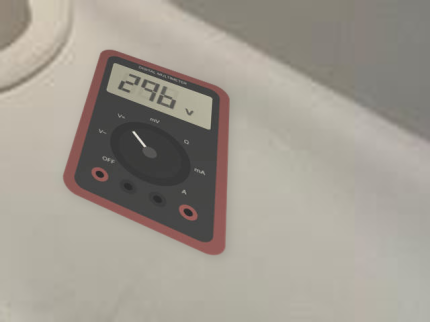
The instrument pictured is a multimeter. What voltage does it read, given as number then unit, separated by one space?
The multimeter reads 296 V
